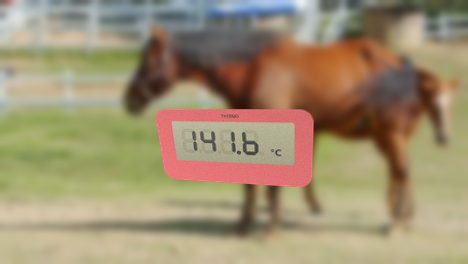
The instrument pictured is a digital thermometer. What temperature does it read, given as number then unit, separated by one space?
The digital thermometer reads 141.6 °C
